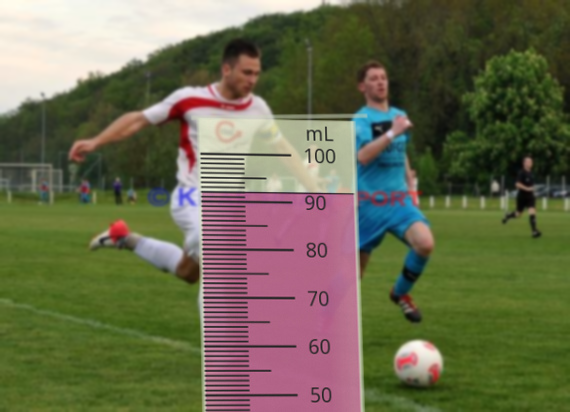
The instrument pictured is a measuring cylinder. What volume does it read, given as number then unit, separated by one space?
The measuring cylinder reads 92 mL
